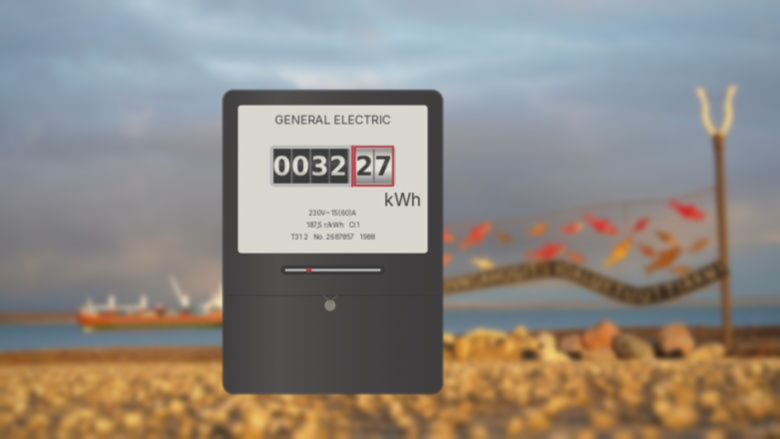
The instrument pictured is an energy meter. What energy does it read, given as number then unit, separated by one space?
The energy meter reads 32.27 kWh
